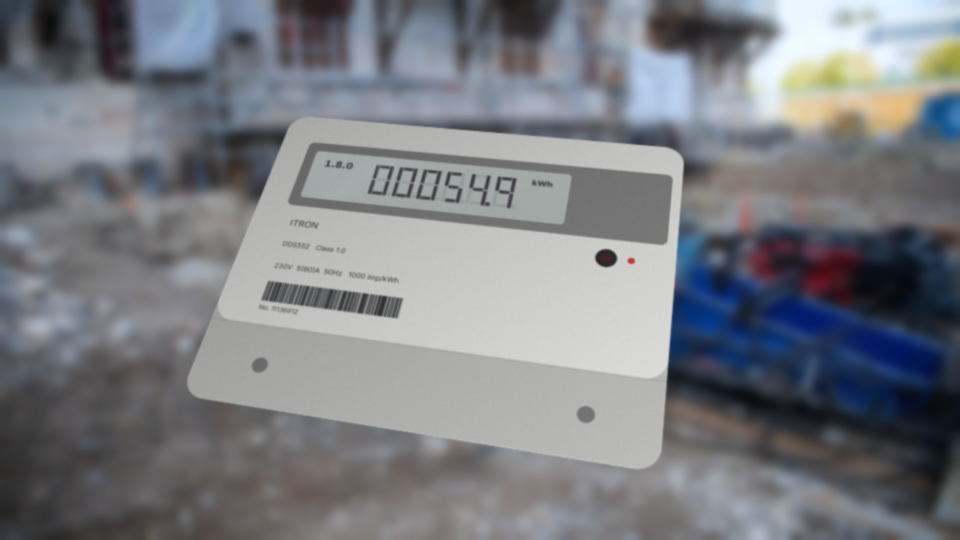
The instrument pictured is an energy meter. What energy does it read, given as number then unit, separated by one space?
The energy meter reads 54.9 kWh
